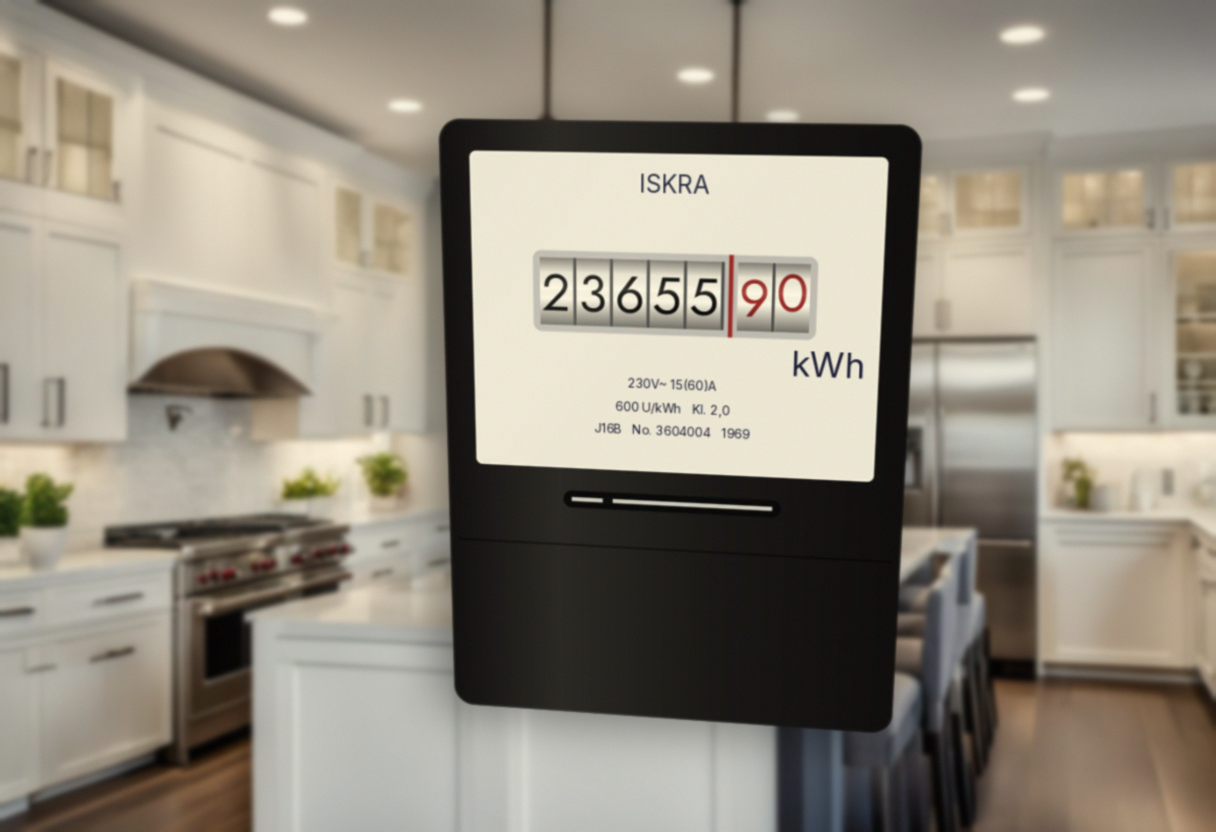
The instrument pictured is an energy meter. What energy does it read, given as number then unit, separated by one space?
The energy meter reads 23655.90 kWh
